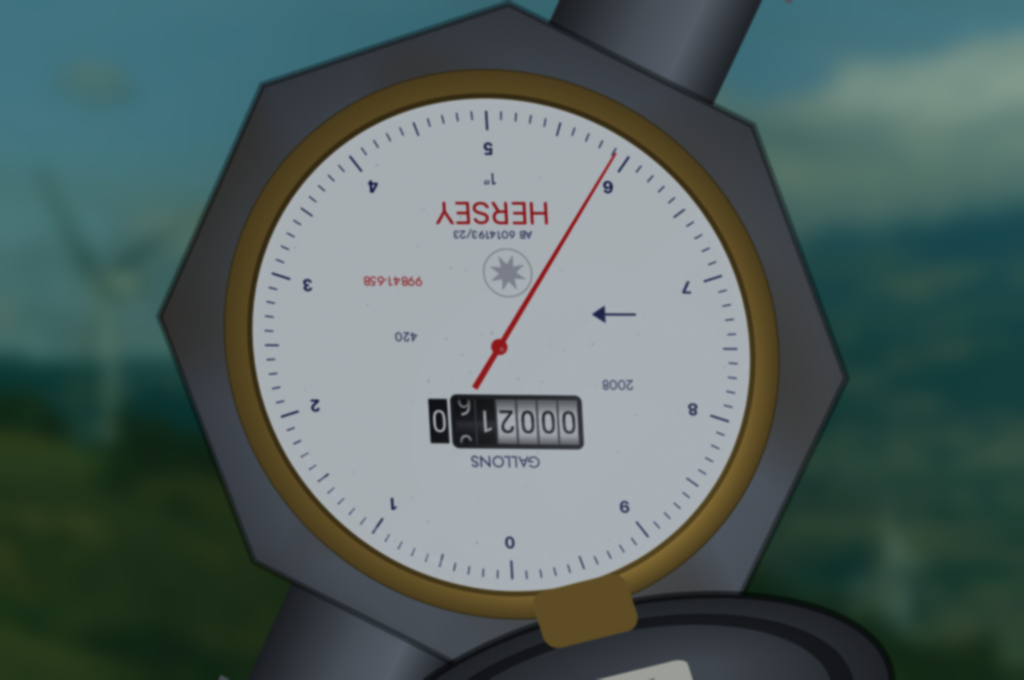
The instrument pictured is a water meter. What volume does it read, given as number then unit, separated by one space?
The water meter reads 2155.9 gal
